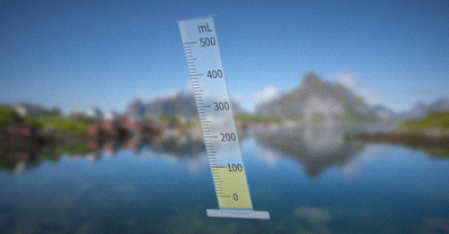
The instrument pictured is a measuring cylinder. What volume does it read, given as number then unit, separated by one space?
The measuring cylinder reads 100 mL
